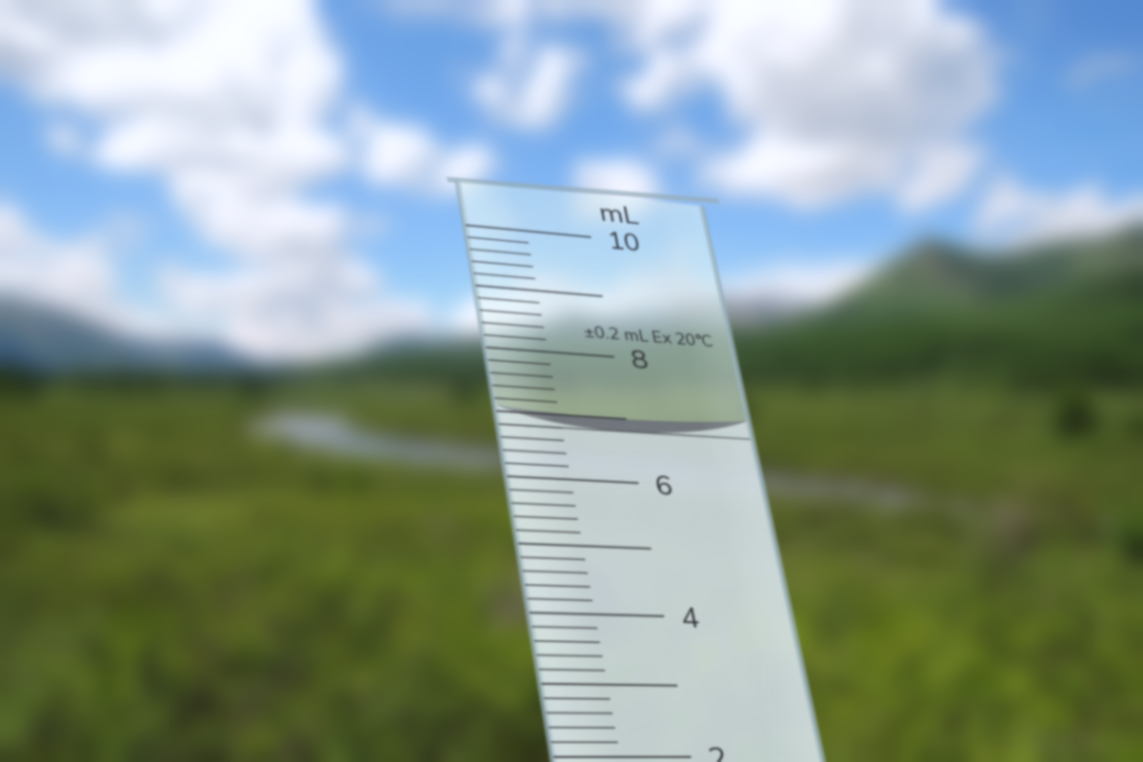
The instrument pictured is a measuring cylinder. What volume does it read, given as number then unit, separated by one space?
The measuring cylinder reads 6.8 mL
